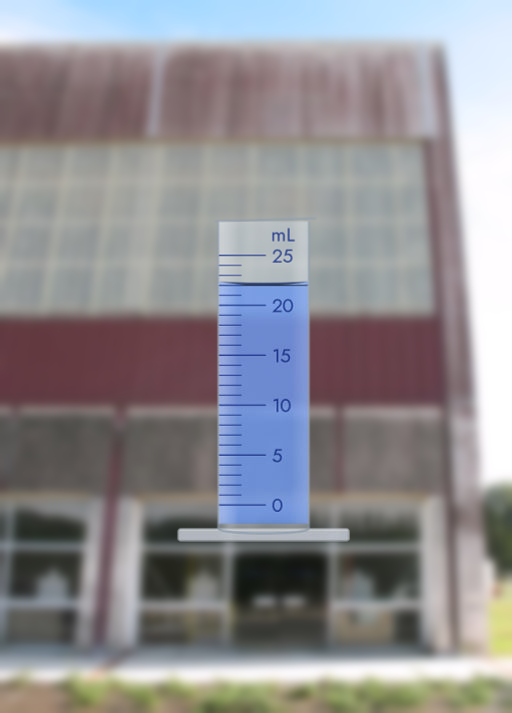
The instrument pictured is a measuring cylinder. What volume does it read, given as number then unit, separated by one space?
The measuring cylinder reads 22 mL
